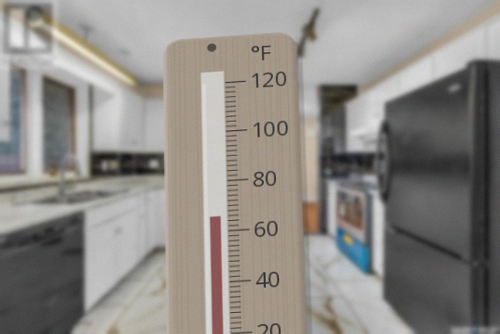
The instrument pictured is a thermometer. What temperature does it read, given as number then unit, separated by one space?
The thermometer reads 66 °F
